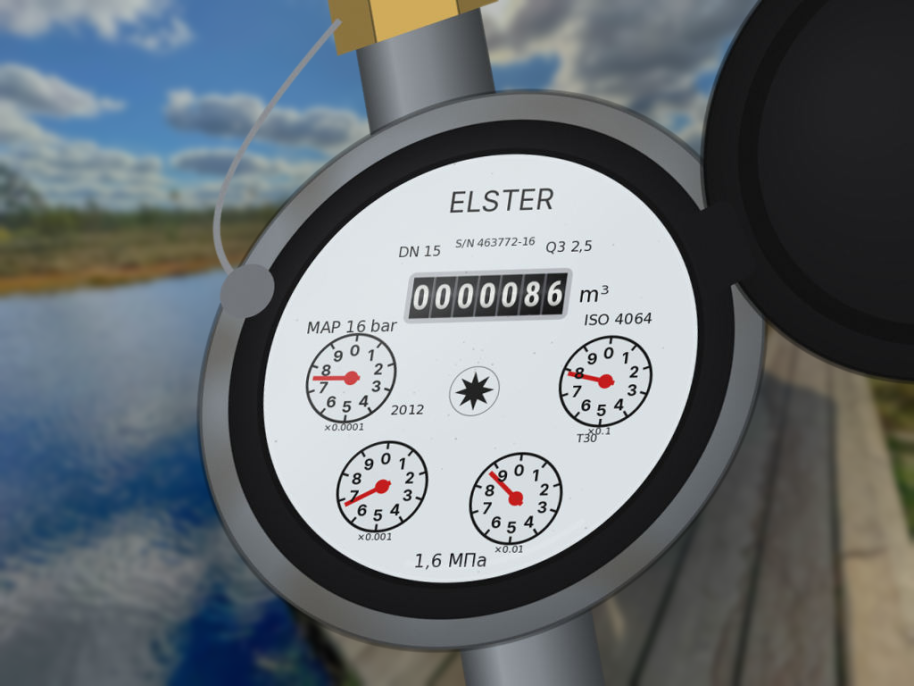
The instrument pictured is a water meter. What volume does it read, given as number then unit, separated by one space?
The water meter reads 86.7867 m³
